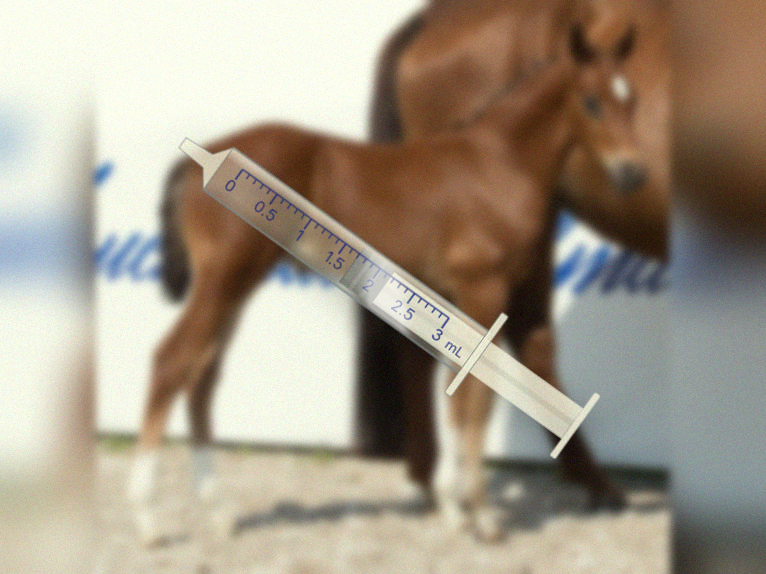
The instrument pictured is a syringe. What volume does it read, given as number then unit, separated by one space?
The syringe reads 1.7 mL
